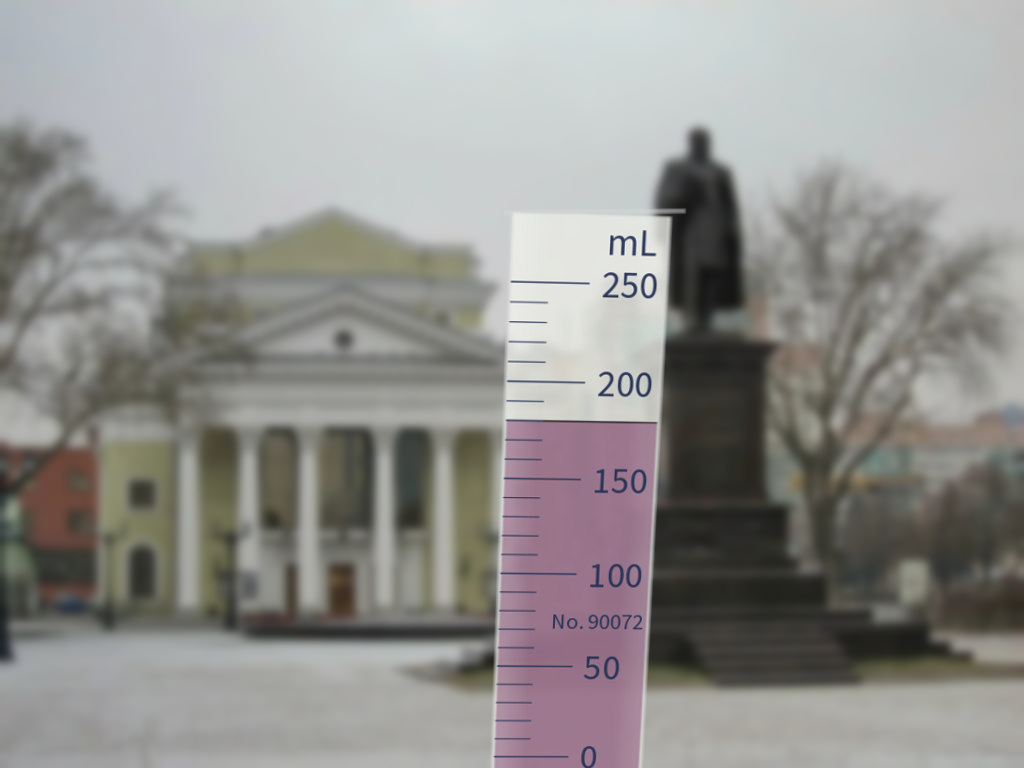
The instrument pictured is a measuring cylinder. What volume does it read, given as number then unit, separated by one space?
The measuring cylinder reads 180 mL
